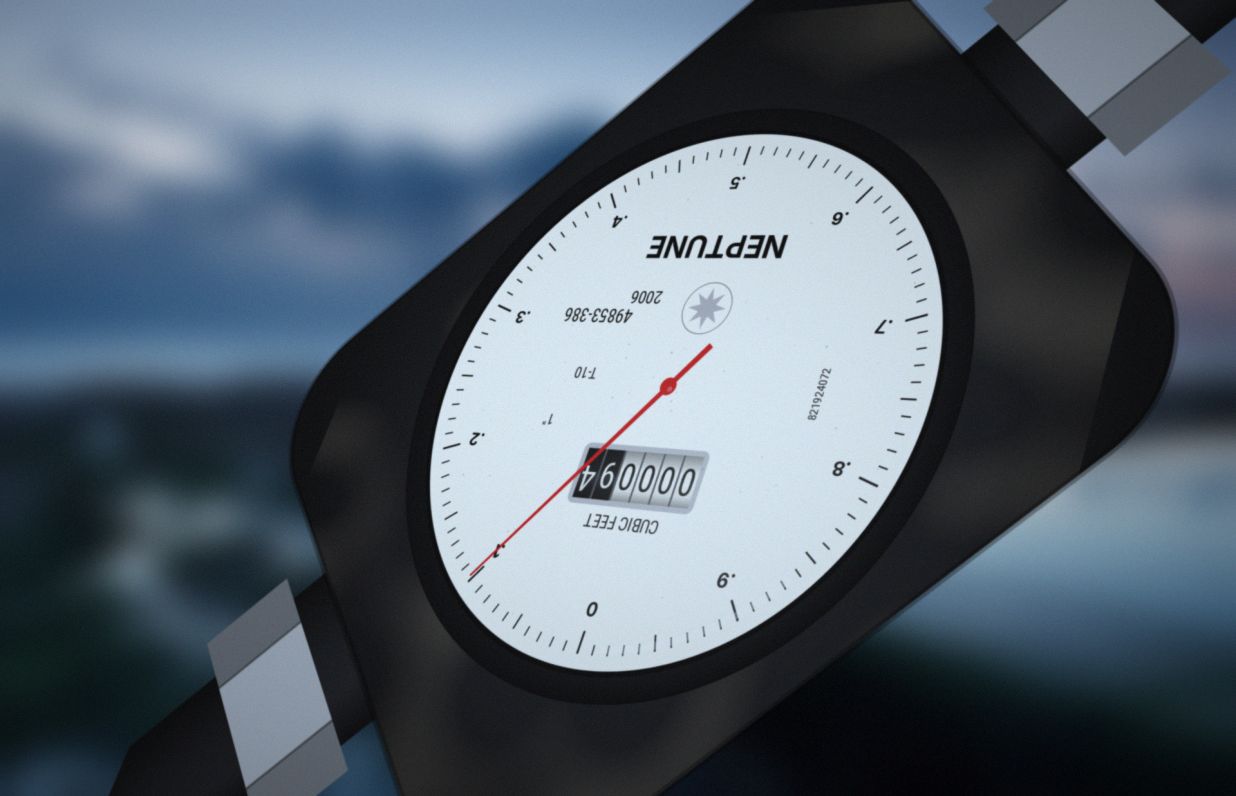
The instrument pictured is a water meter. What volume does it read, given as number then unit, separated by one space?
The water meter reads 94.10 ft³
